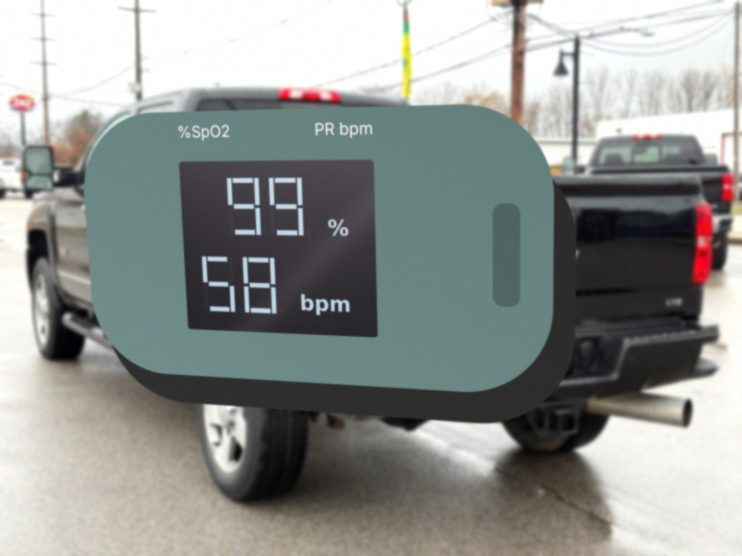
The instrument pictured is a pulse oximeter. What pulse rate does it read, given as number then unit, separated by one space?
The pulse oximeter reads 58 bpm
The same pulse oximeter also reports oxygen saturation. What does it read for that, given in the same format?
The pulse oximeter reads 99 %
